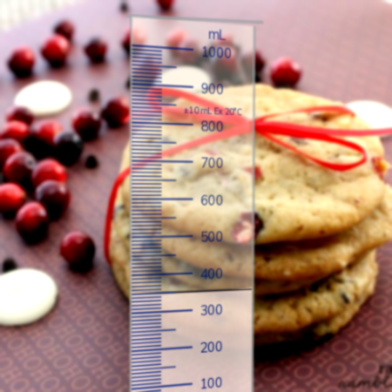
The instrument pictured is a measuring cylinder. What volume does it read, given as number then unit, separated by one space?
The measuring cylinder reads 350 mL
